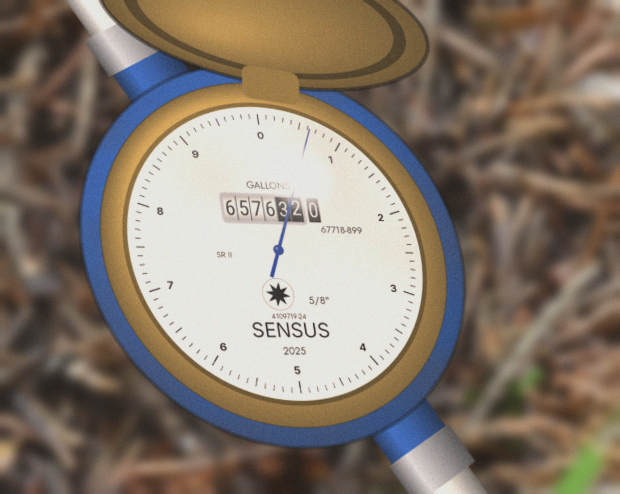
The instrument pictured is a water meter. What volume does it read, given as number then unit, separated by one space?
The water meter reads 6576320.6 gal
